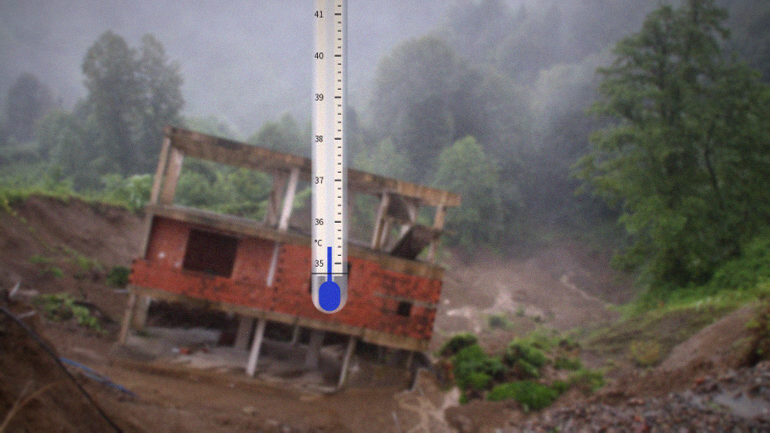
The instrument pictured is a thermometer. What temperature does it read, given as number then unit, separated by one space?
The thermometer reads 35.4 °C
